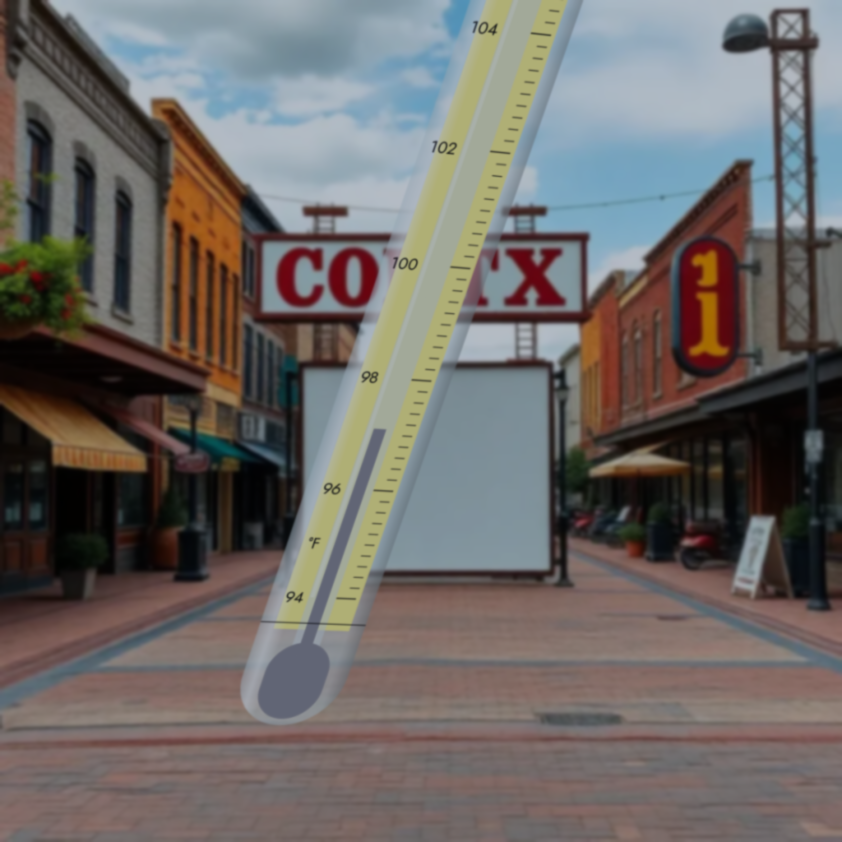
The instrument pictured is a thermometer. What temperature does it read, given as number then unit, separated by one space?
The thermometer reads 97.1 °F
